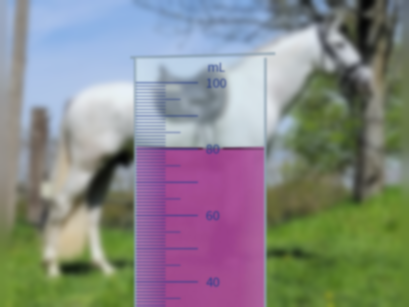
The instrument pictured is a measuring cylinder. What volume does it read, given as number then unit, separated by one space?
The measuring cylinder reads 80 mL
